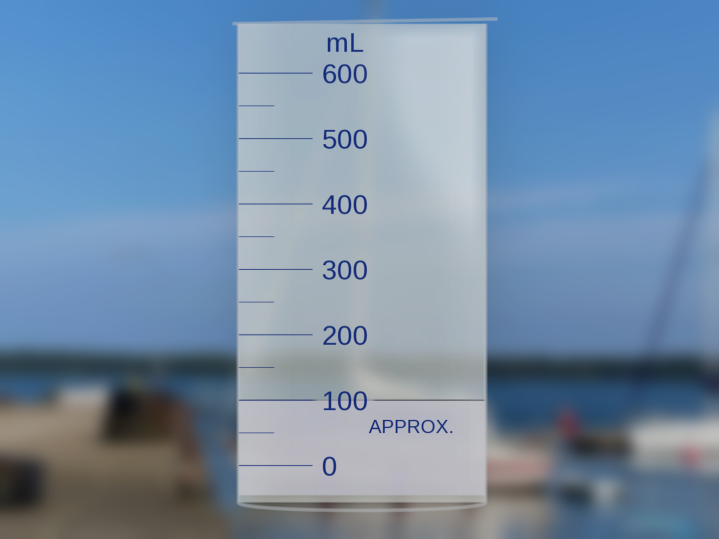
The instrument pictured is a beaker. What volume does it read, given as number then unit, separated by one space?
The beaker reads 100 mL
